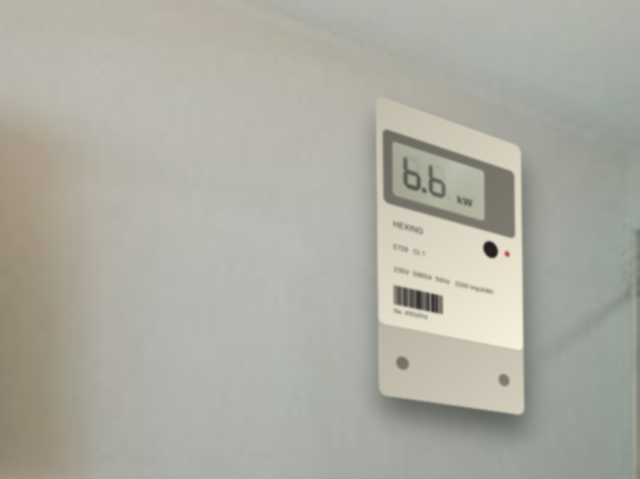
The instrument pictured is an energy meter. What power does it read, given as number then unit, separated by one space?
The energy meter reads 6.6 kW
